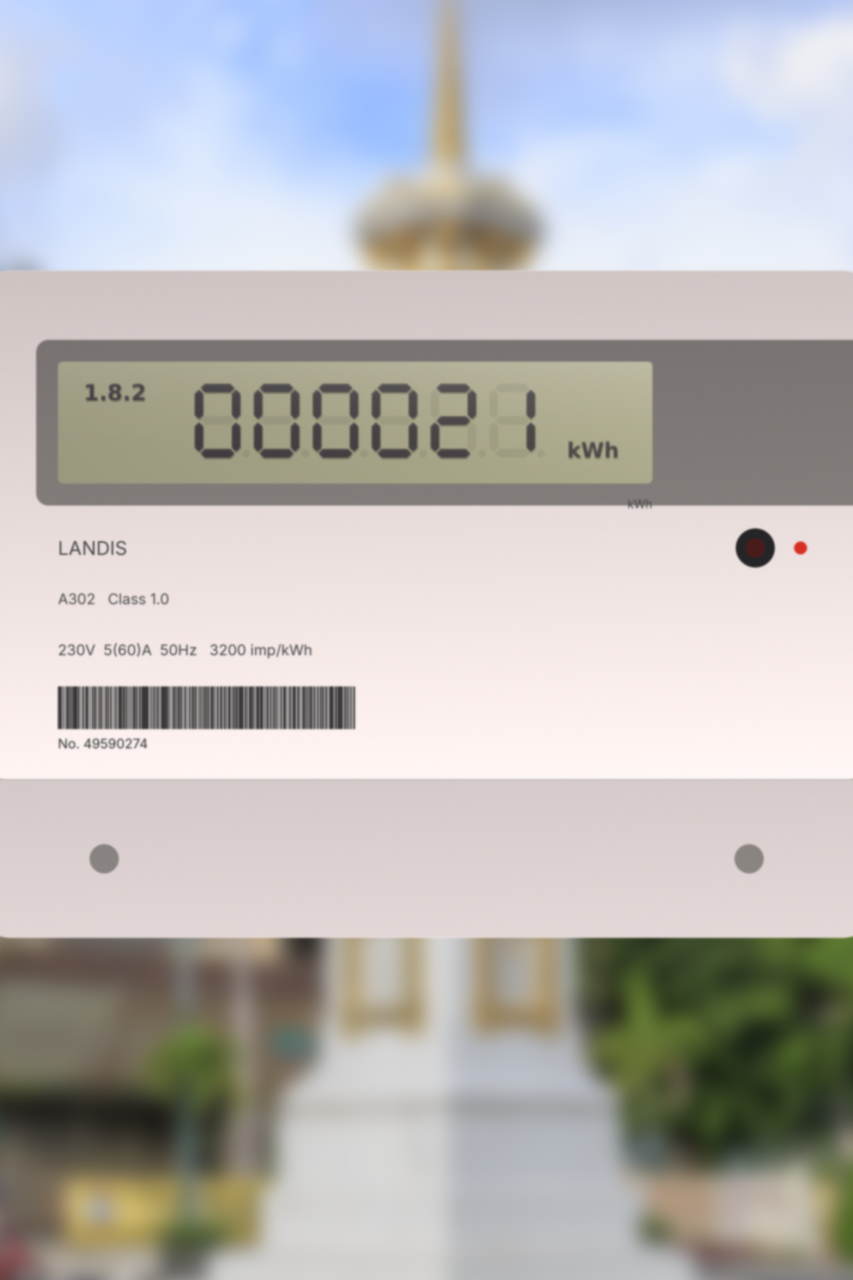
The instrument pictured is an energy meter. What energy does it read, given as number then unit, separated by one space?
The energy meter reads 21 kWh
